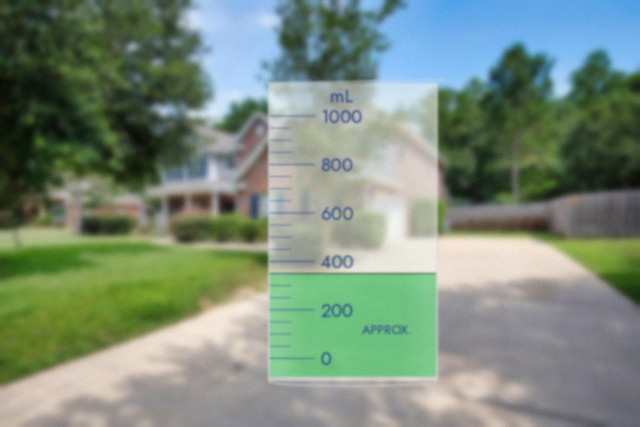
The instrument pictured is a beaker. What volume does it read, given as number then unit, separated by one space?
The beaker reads 350 mL
